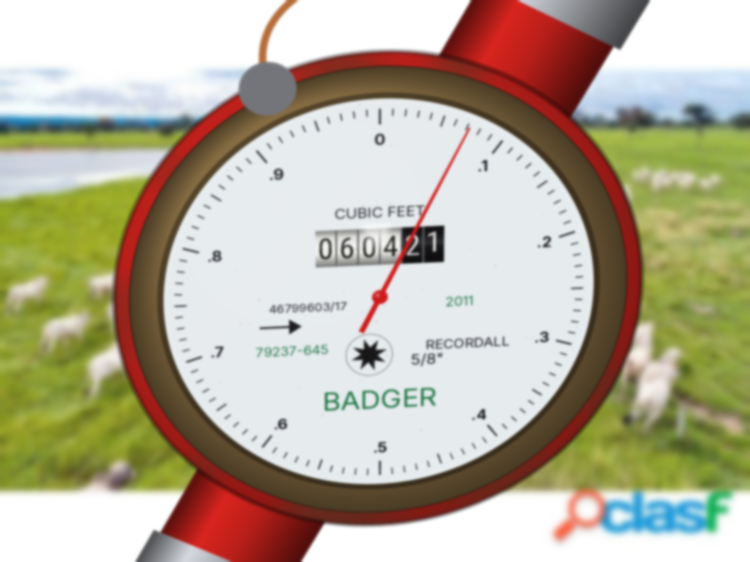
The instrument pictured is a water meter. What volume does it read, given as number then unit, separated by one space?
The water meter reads 60421.07 ft³
